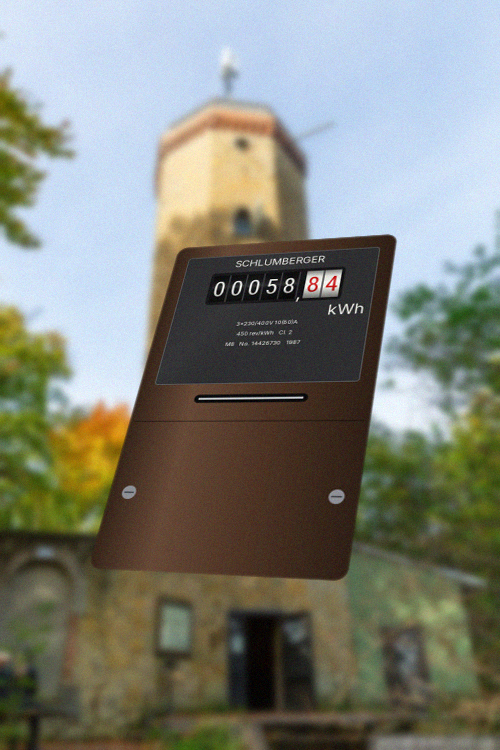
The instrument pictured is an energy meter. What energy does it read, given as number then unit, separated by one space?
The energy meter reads 58.84 kWh
